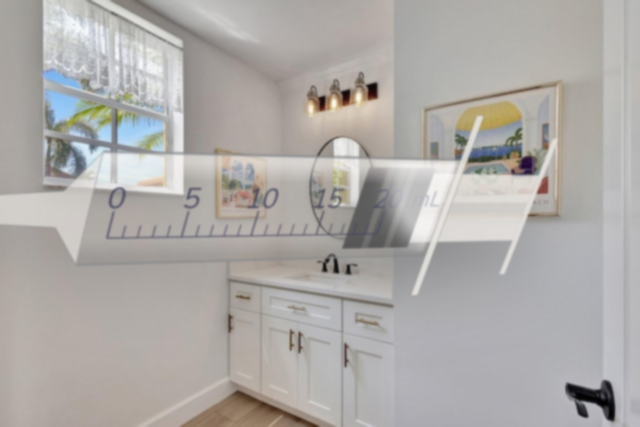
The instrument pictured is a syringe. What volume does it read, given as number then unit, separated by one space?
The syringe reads 17.5 mL
